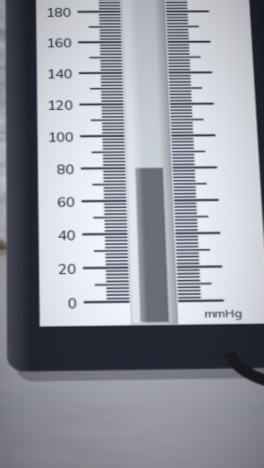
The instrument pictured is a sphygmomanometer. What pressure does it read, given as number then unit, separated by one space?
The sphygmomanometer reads 80 mmHg
